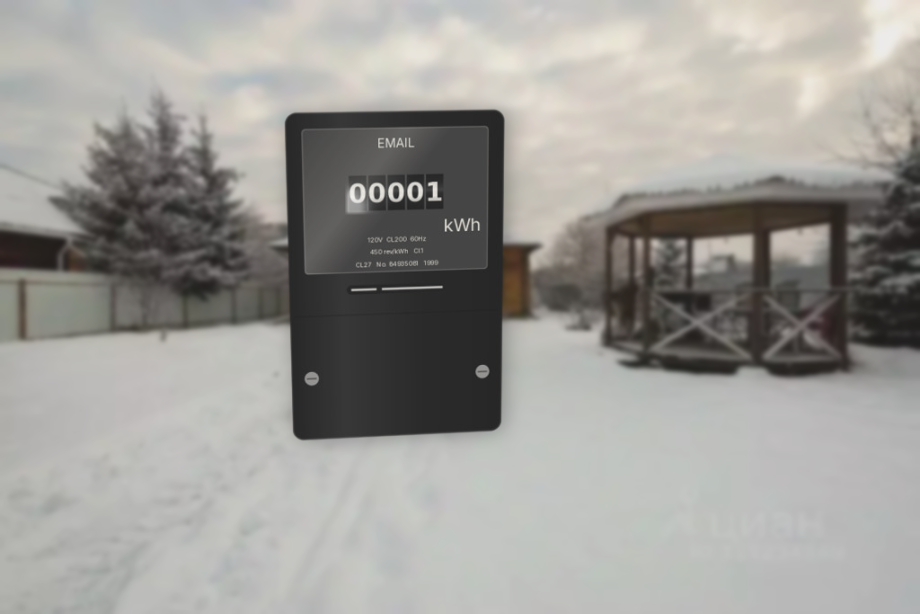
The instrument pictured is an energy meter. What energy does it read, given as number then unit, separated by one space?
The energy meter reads 1 kWh
